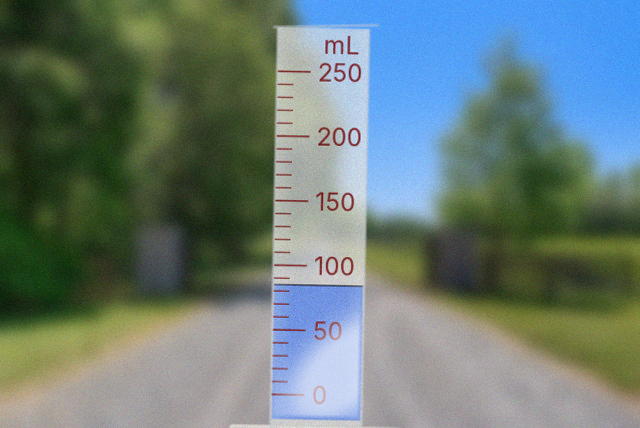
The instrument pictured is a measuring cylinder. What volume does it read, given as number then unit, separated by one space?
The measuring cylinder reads 85 mL
